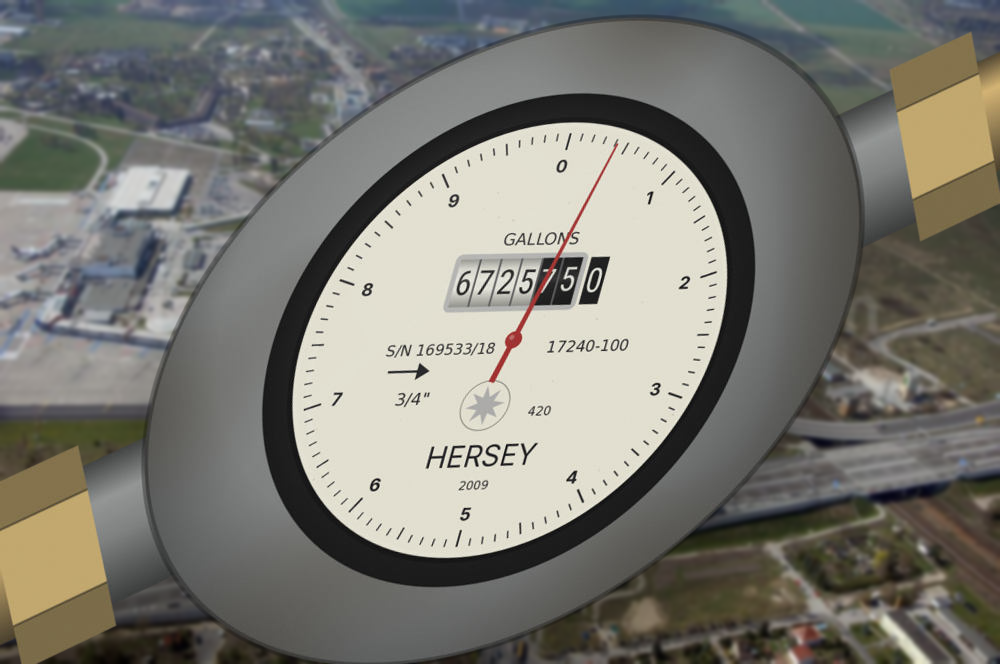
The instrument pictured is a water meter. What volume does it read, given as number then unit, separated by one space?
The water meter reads 6725750.4 gal
